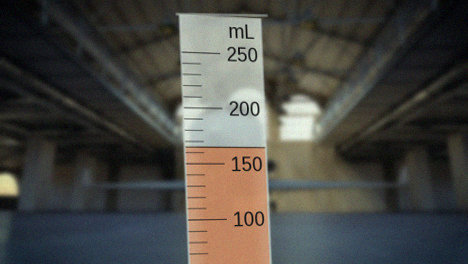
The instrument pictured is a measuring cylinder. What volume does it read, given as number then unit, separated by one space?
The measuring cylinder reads 165 mL
